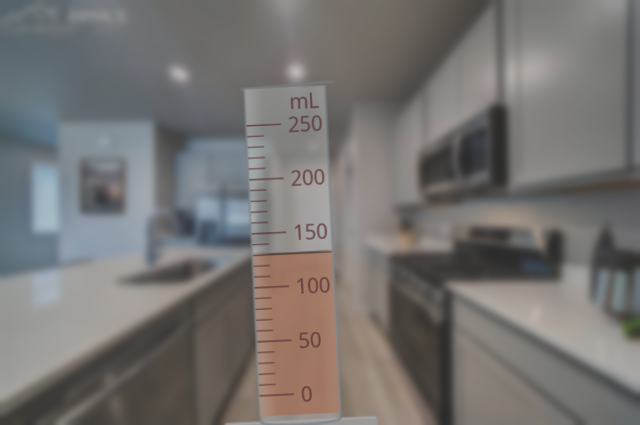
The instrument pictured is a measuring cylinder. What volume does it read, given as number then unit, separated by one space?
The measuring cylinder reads 130 mL
